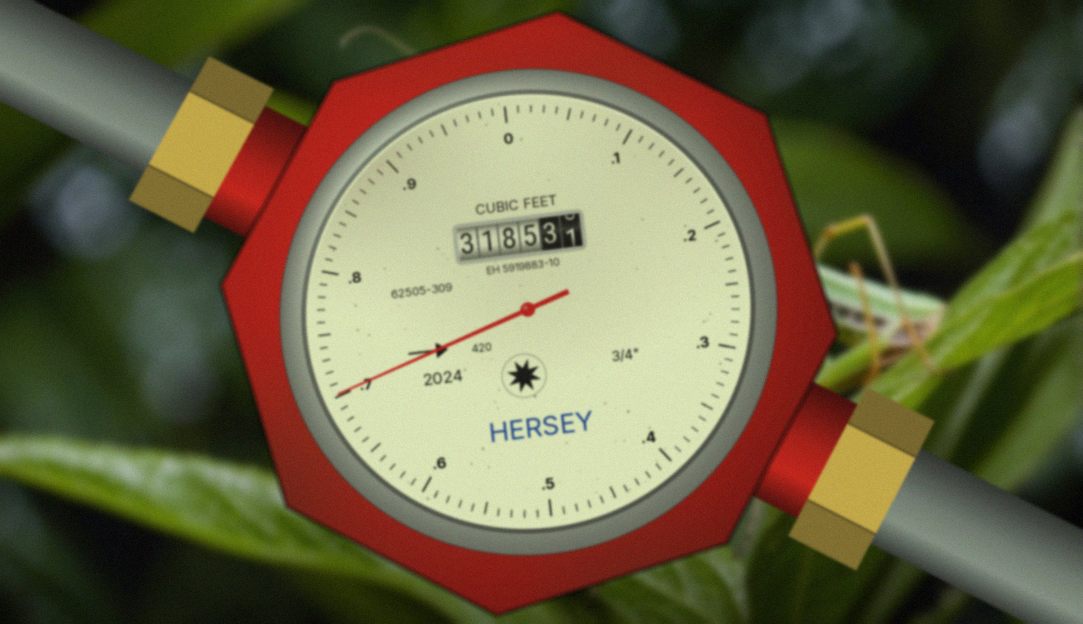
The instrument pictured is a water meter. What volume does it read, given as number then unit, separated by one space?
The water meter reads 318530.70 ft³
